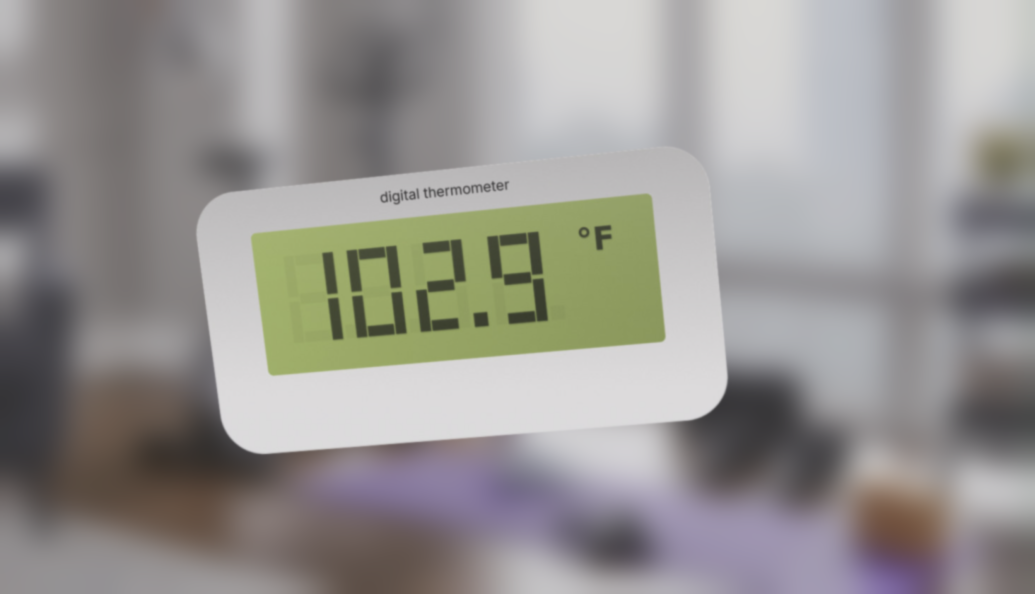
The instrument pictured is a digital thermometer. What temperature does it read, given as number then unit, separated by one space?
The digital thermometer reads 102.9 °F
